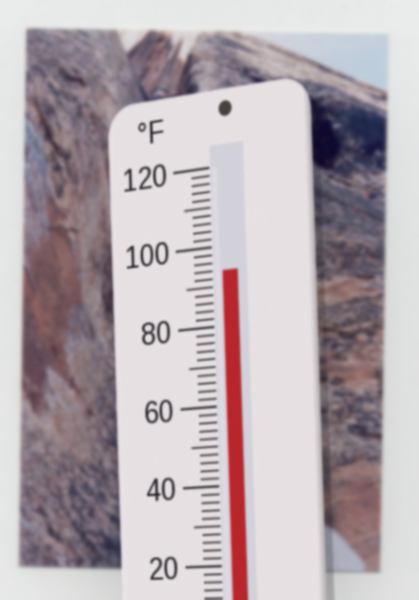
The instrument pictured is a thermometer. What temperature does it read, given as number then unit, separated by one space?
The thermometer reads 94 °F
